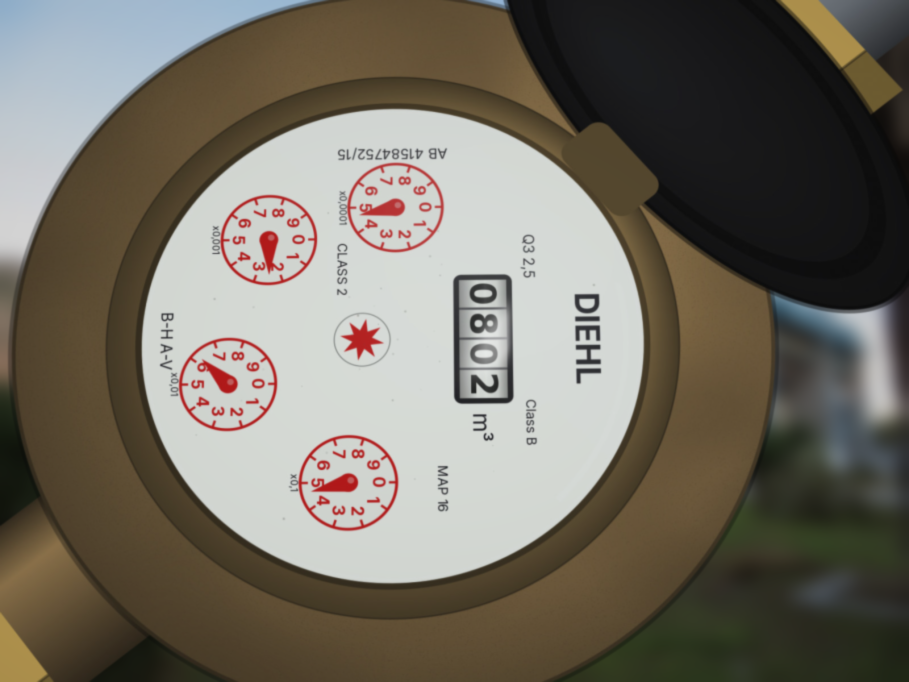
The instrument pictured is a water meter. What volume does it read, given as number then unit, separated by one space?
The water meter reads 802.4624 m³
